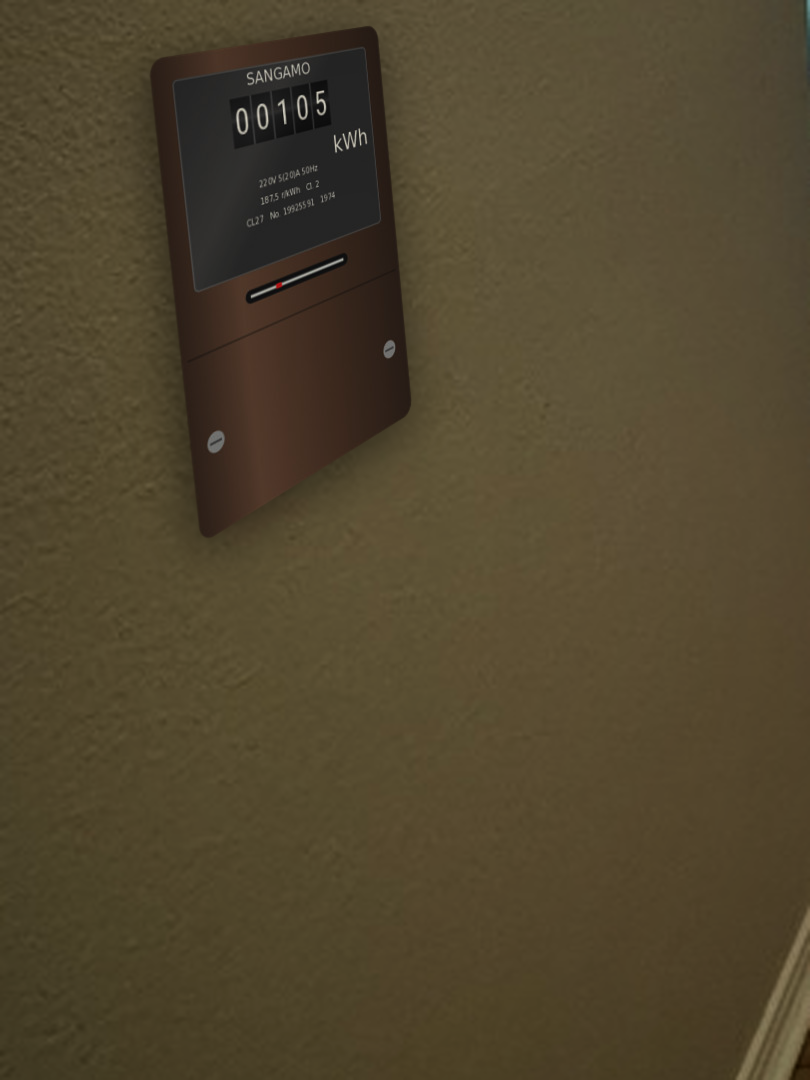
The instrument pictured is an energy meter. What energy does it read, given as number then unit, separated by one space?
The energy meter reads 105 kWh
